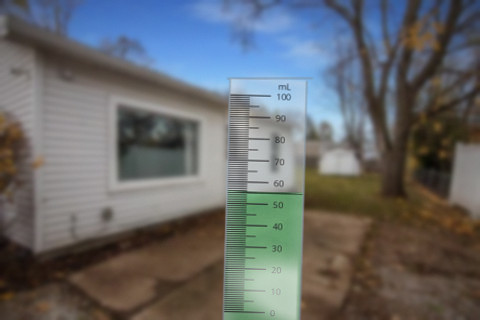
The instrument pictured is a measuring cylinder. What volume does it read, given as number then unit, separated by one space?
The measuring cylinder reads 55 mL
